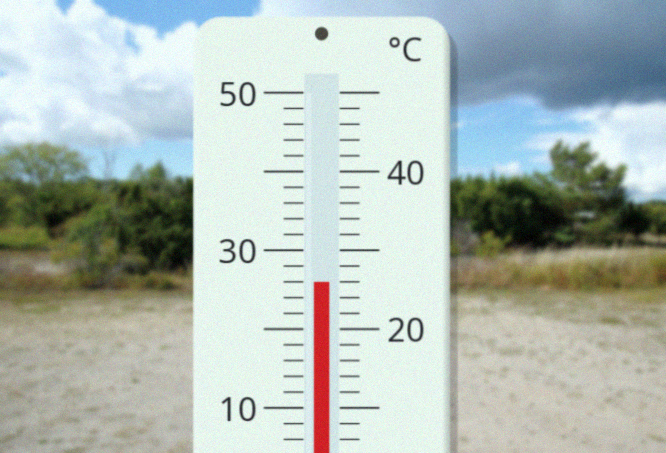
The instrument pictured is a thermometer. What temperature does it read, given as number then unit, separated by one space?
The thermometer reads 26 °C
